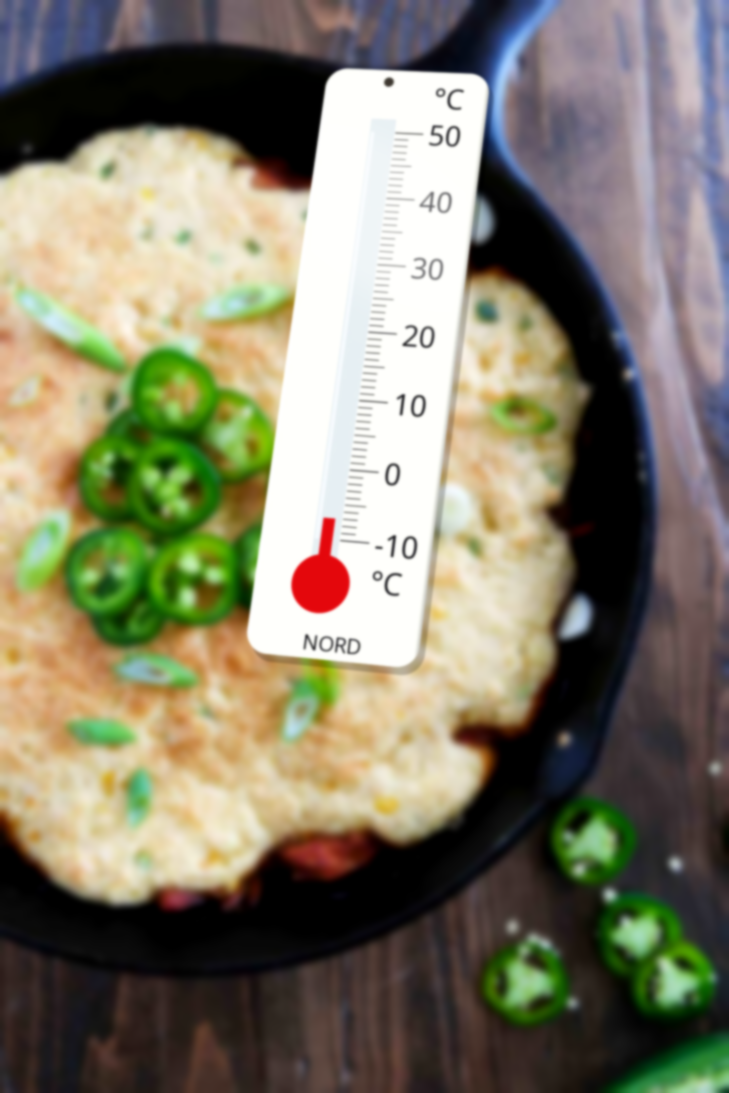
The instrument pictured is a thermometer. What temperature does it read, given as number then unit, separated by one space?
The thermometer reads -7 °C
